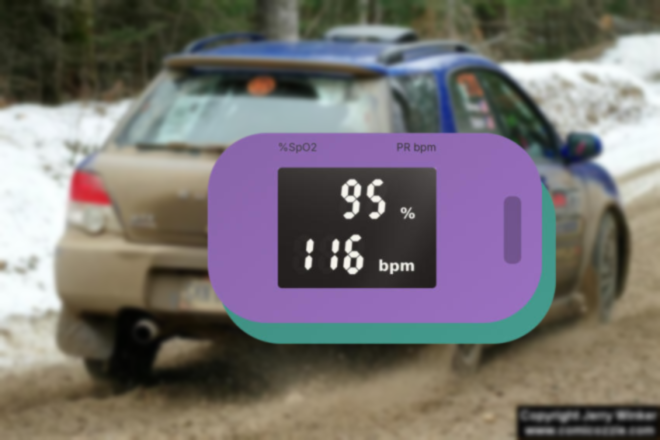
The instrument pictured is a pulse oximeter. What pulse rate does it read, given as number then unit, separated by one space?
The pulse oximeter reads 116 bpm
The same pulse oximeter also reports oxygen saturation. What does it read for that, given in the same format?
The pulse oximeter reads 95 %
